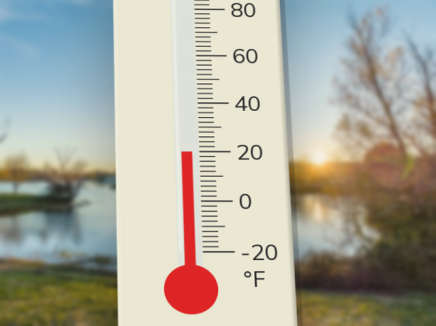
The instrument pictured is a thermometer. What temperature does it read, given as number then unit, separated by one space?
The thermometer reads 20 °F
